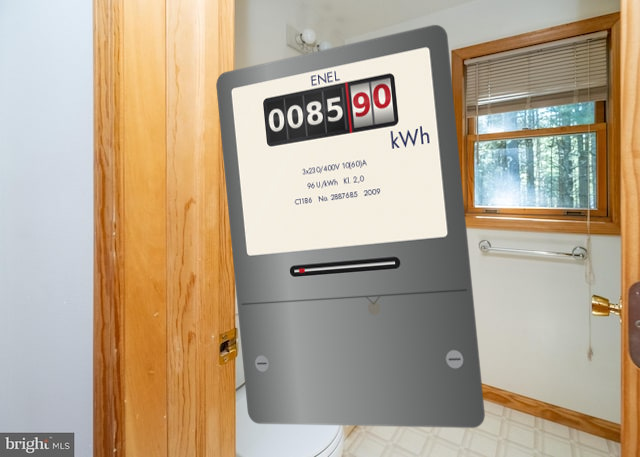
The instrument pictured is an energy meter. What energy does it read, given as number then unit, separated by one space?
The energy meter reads 85.90 kWh
